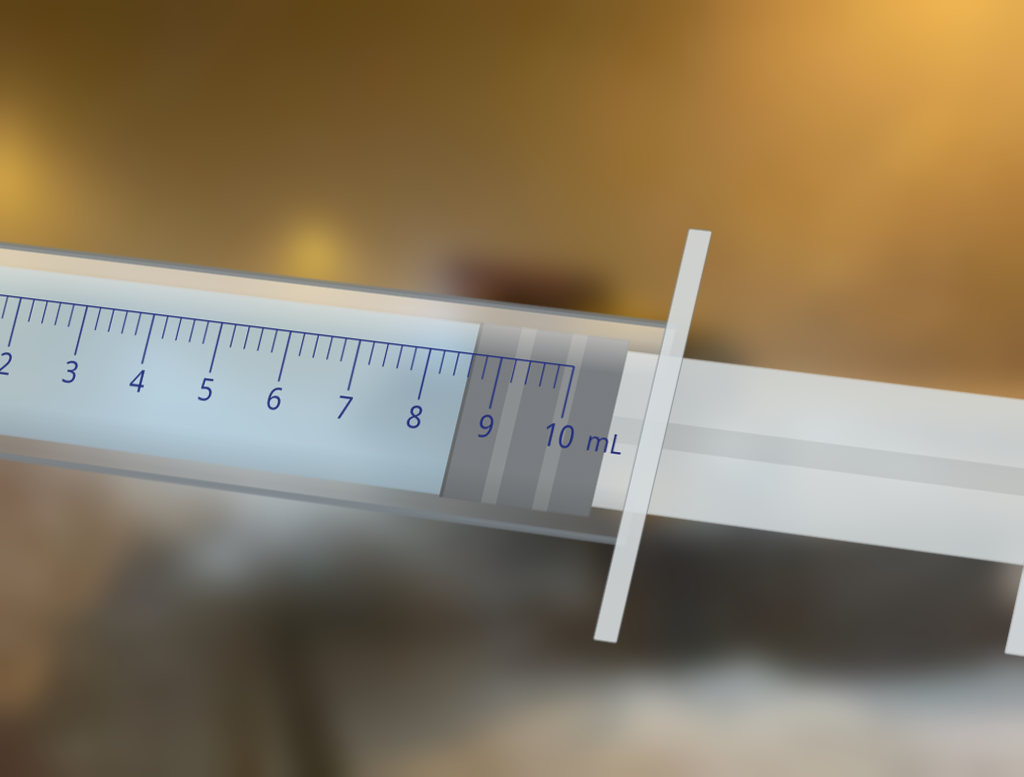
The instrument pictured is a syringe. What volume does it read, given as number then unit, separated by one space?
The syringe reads 8.6 mL
